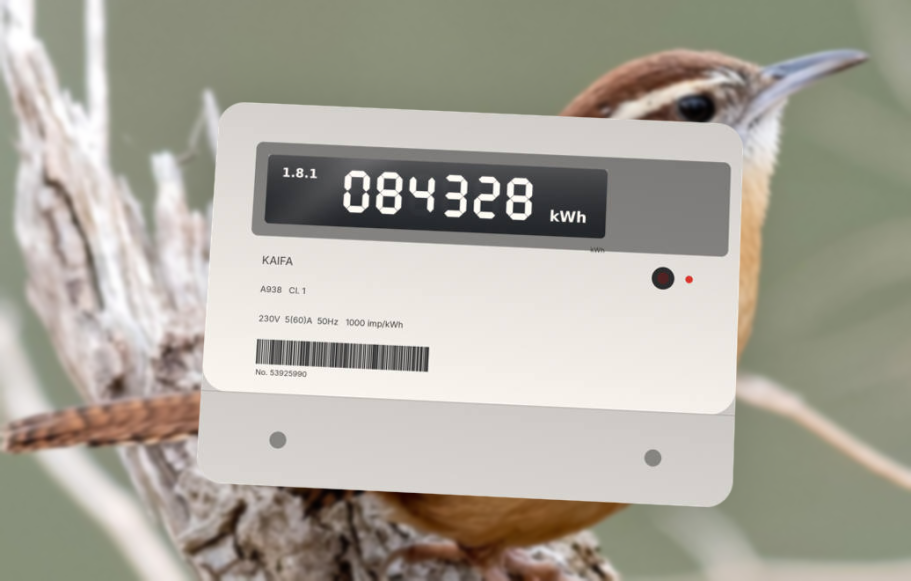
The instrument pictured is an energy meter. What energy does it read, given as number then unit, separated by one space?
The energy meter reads 84328 kWh
